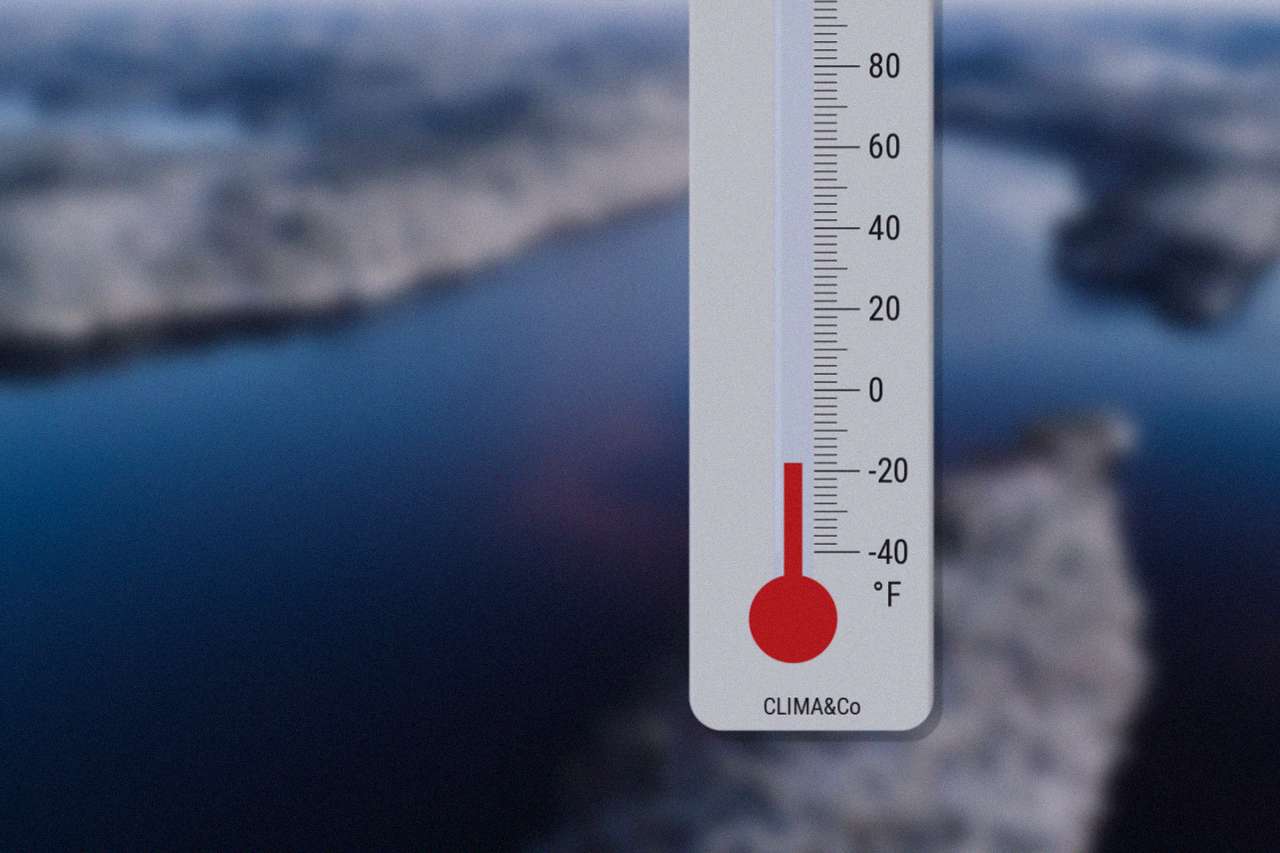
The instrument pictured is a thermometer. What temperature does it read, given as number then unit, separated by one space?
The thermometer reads -18 °F
